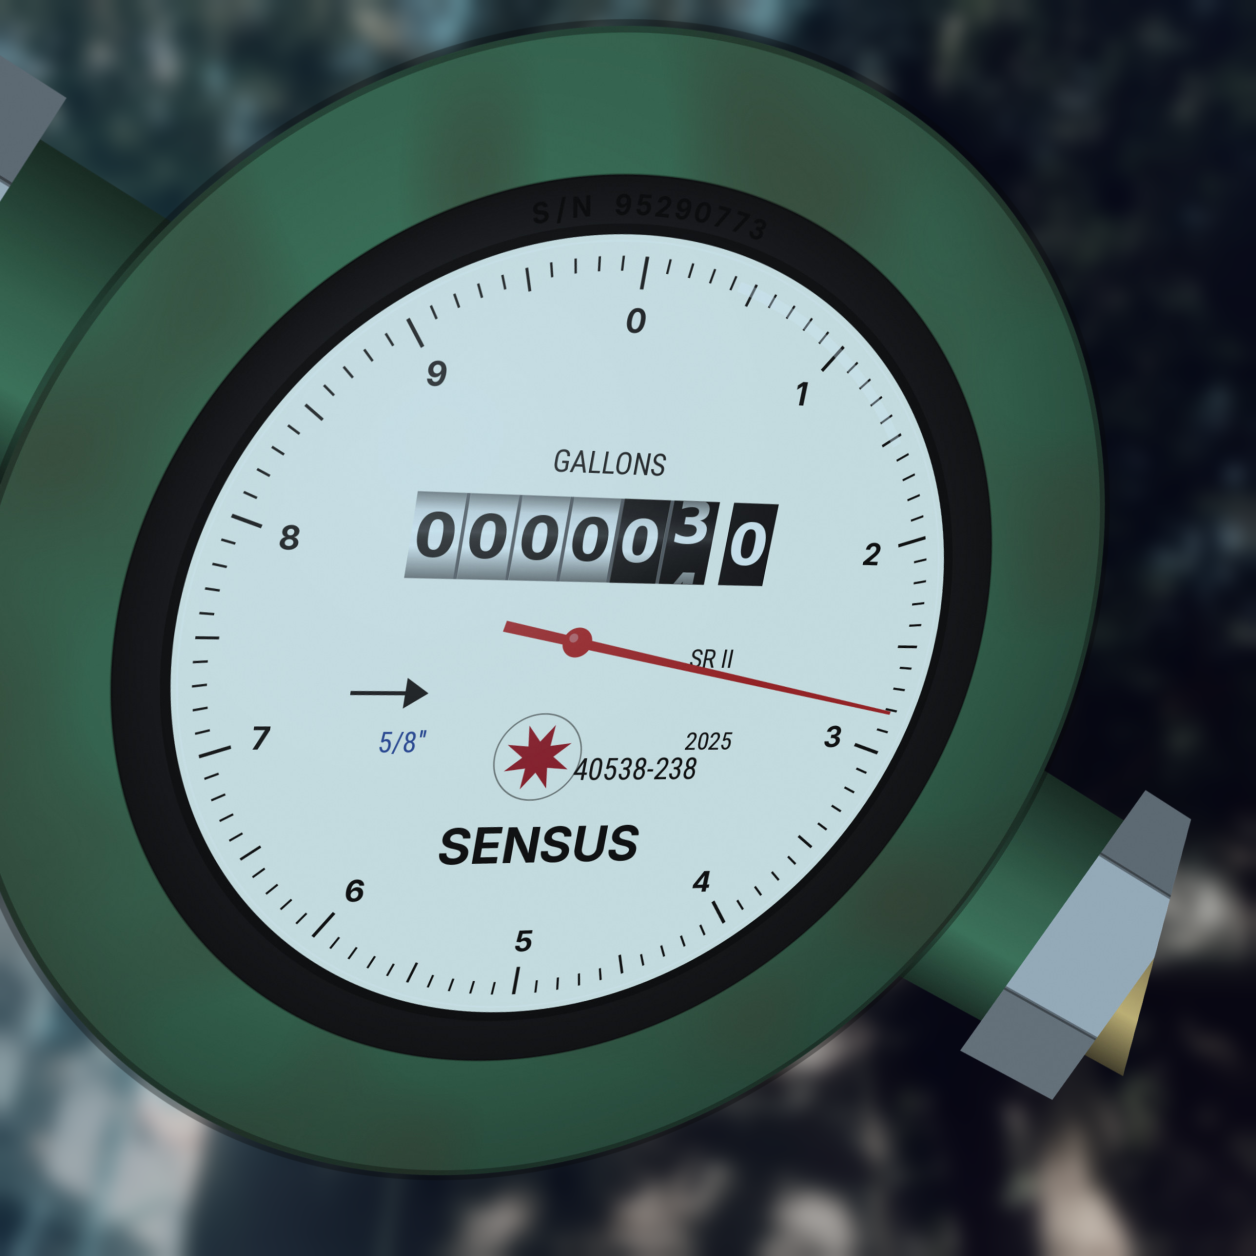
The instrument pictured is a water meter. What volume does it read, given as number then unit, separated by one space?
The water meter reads 32.8 gal
